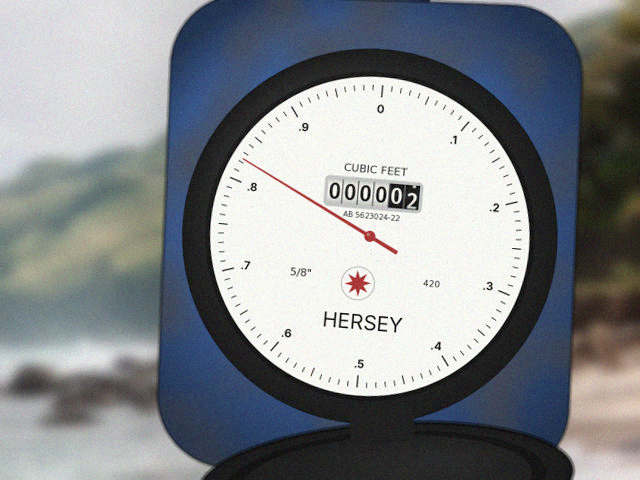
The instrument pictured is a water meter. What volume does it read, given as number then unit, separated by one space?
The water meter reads 1.82 ft³
